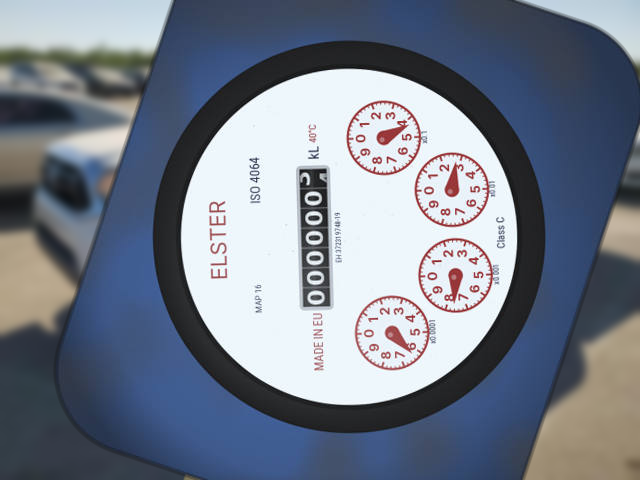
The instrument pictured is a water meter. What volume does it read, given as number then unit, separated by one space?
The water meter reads 3.4276 kL
